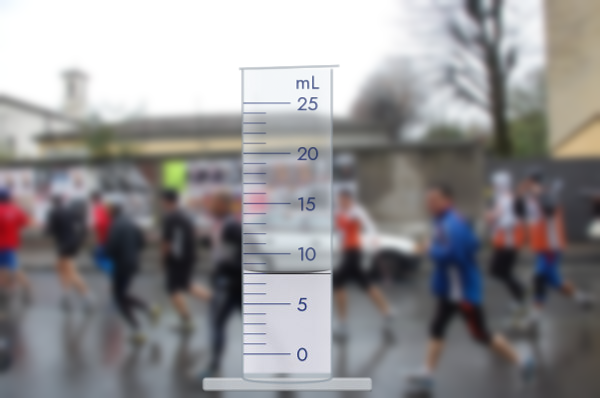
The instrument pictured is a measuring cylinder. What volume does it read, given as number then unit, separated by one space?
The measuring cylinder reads 8 mL
